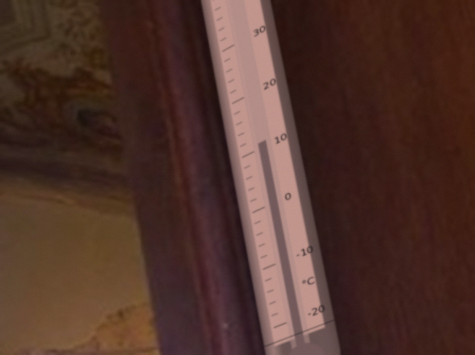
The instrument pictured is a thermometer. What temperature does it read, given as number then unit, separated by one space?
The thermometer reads 11 °C
